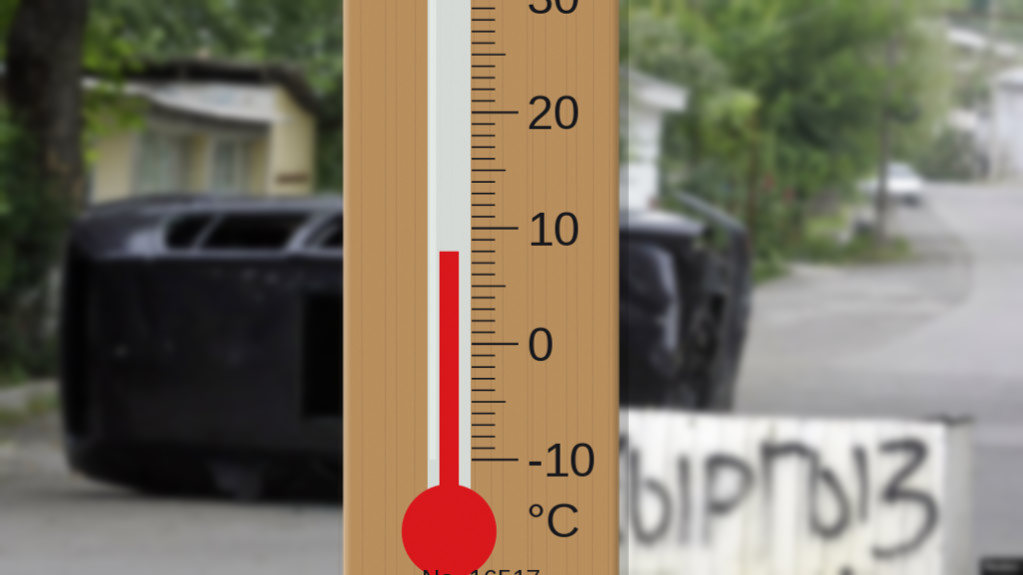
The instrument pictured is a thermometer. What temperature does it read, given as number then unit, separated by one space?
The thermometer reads 8 °C
